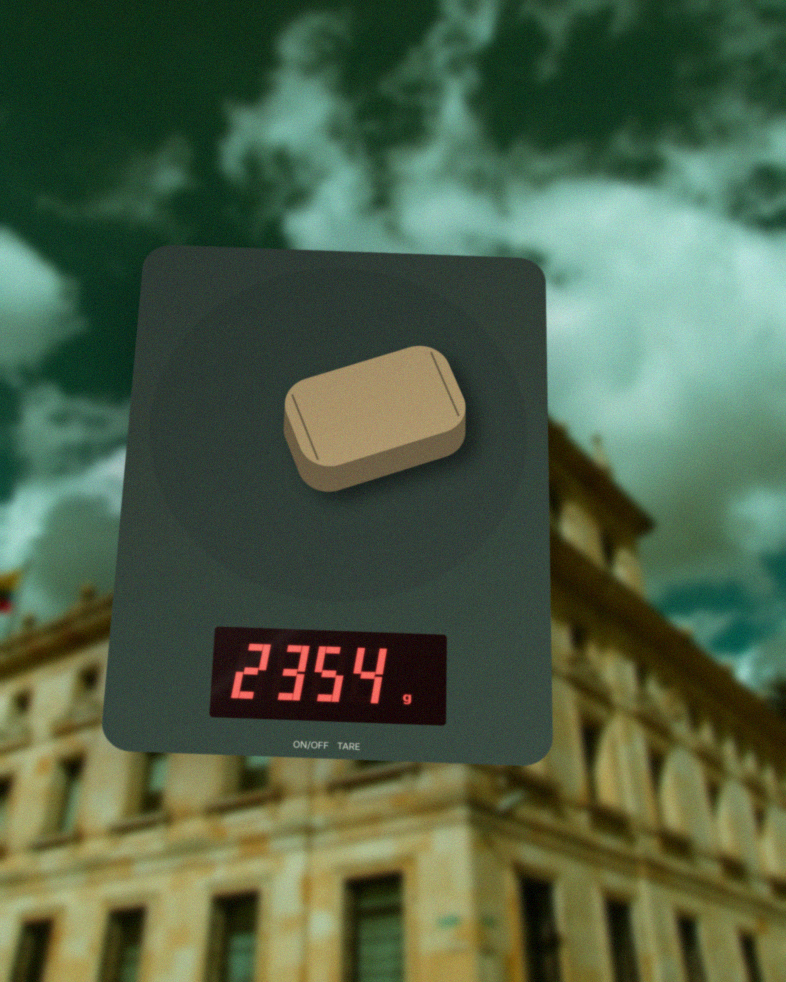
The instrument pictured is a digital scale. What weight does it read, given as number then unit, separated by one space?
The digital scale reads 2354 g
